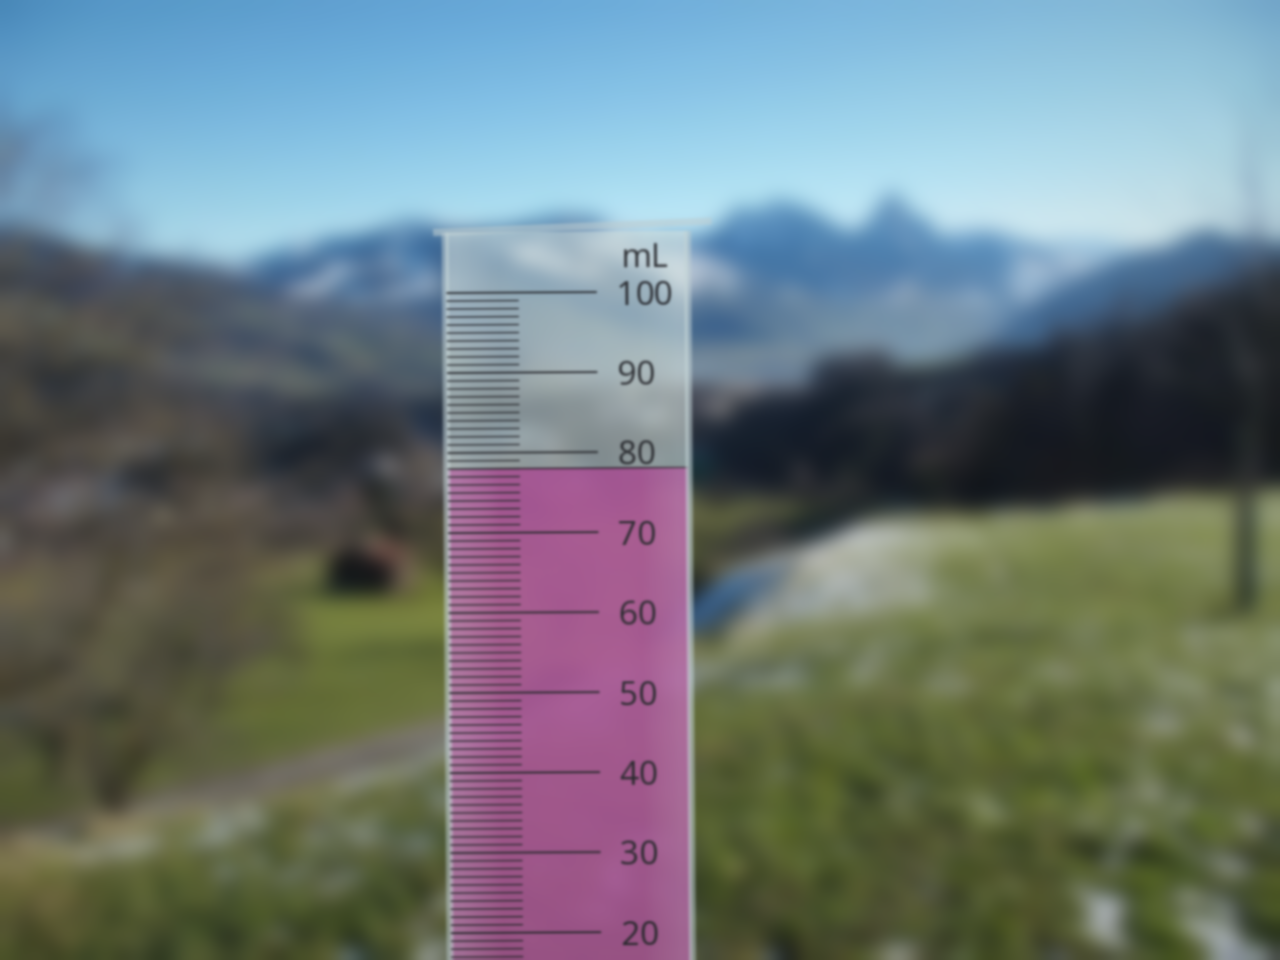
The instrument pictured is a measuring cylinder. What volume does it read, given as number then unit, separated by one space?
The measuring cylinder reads 78 mL
